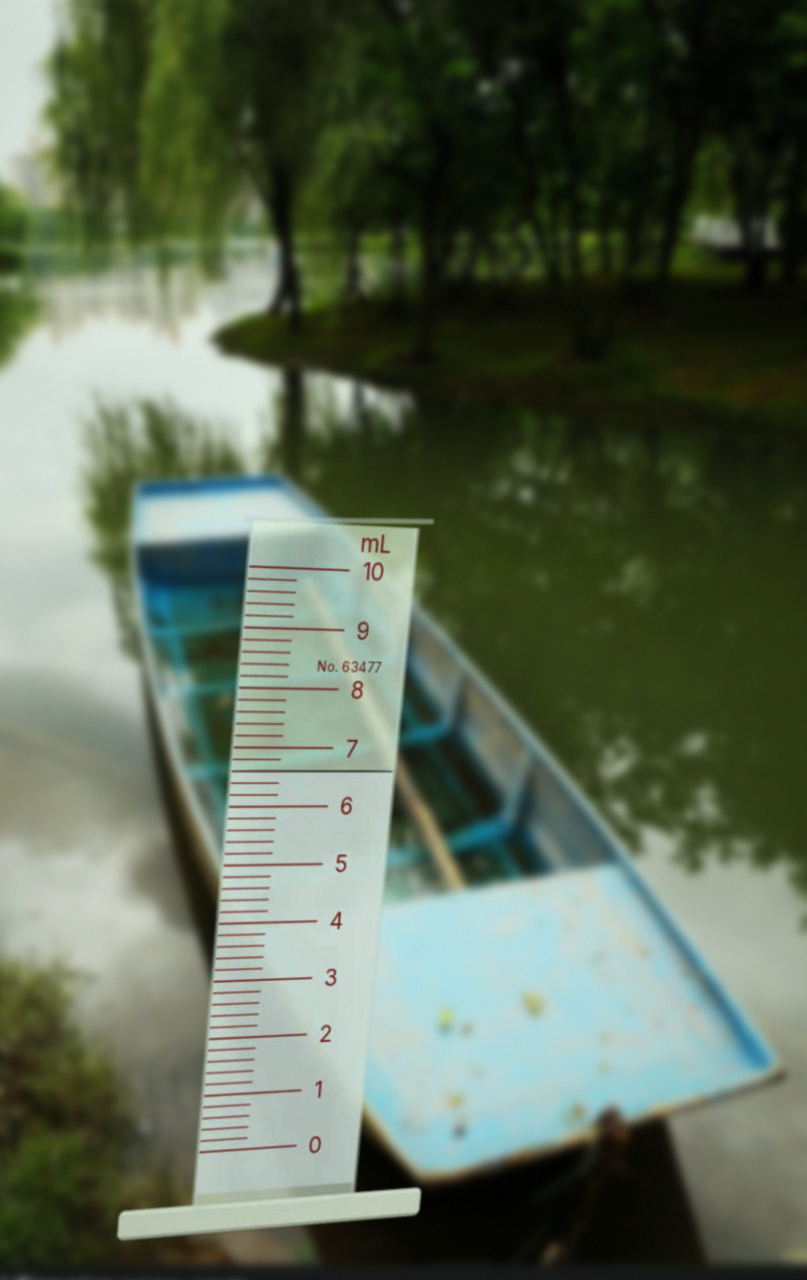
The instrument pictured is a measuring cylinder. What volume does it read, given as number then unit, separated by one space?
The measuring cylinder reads 6.6 mL
